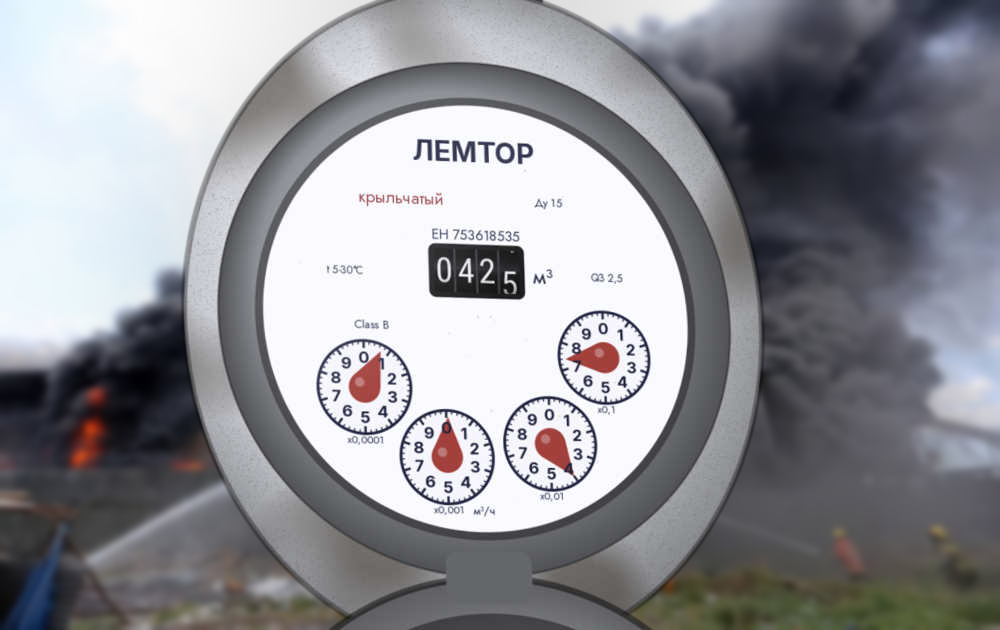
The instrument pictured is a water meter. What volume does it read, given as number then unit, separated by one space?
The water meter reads 424.7400 m³
